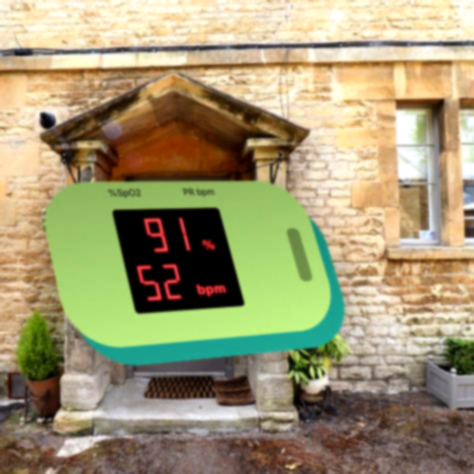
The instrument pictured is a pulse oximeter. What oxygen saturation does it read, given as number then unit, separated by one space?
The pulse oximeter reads 91 %
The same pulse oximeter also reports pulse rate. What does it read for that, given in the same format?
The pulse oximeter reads 52 bpm
